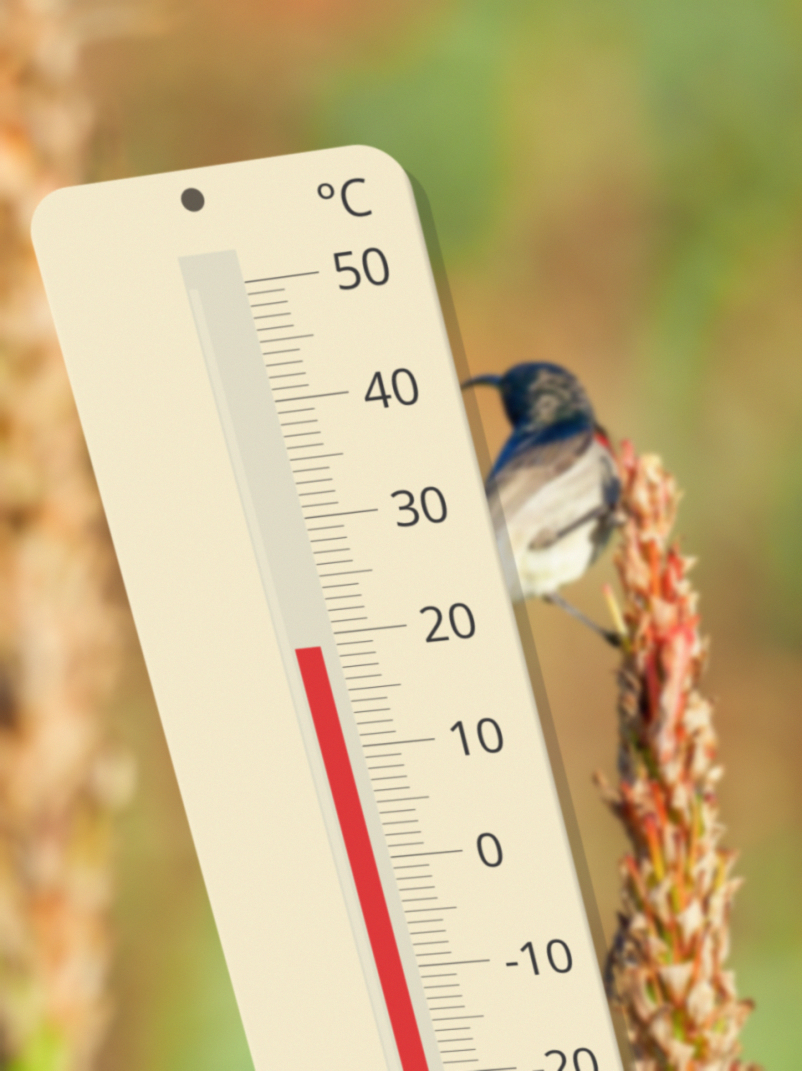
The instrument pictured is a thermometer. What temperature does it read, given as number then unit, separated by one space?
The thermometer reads 19 °C
